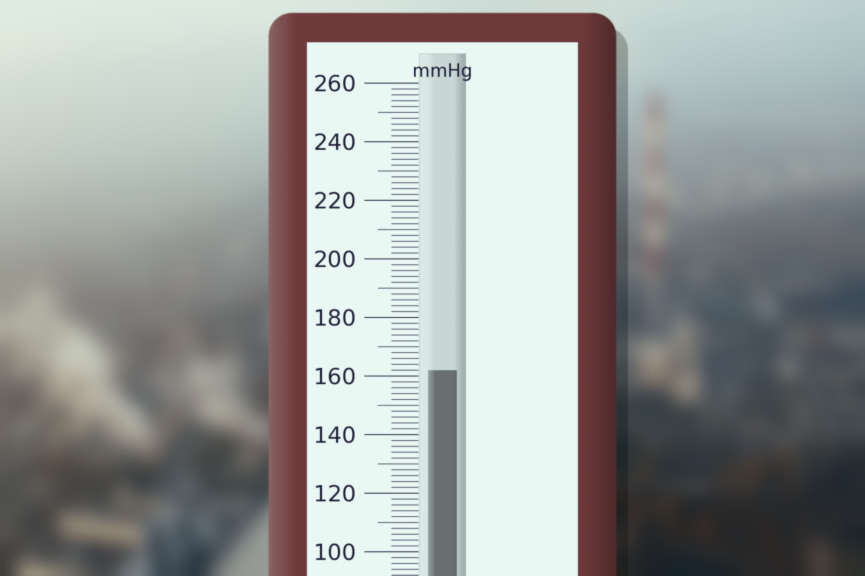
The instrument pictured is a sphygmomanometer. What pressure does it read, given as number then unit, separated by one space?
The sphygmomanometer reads 162 mmHg
